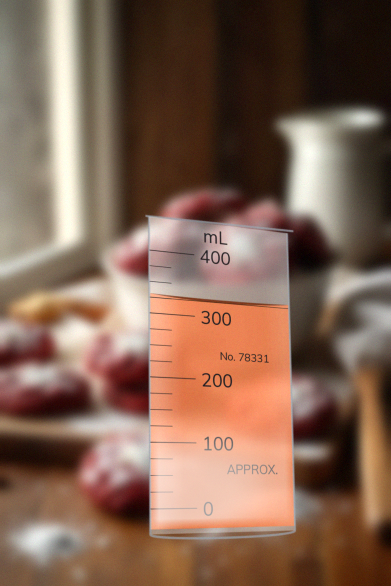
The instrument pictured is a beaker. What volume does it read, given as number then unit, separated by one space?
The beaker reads 325 mL
